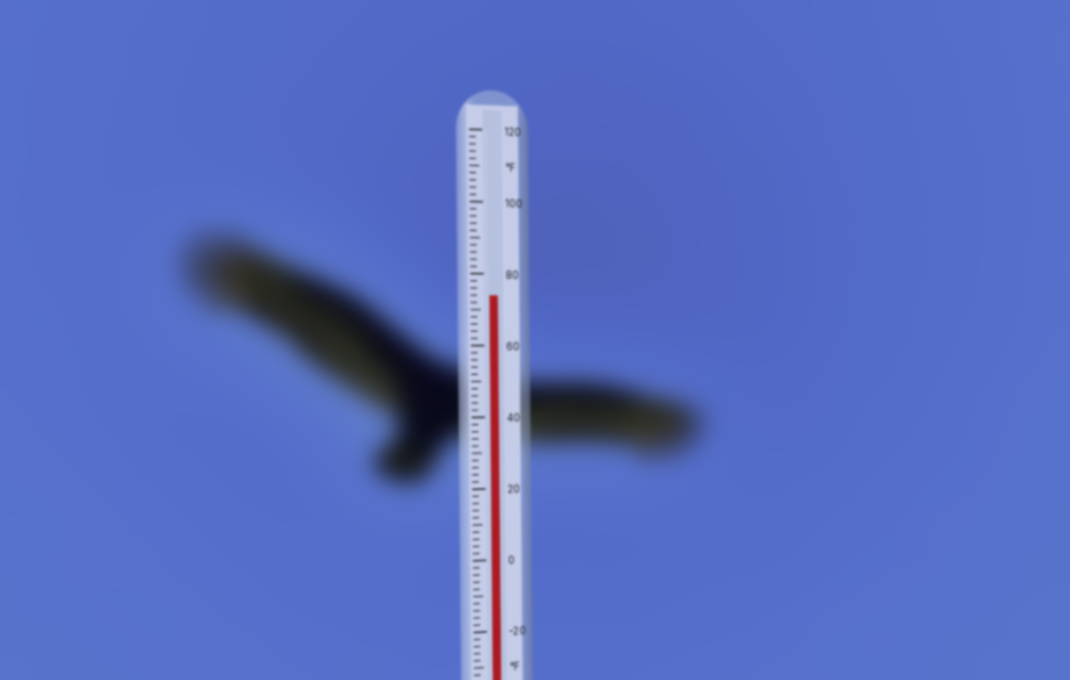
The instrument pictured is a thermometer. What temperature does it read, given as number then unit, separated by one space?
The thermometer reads 74 °F
